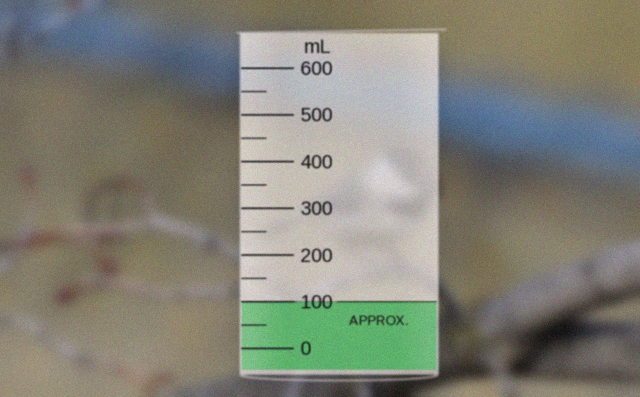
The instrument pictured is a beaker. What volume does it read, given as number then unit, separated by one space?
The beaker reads 100 mL
